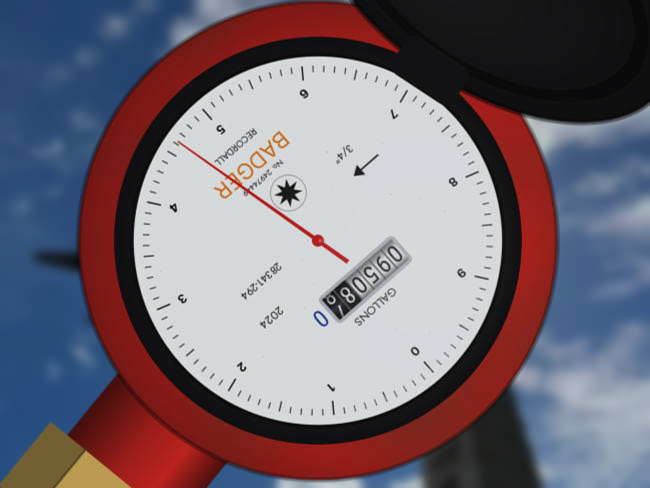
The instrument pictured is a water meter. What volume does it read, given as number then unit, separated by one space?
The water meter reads 950874.6 gal
